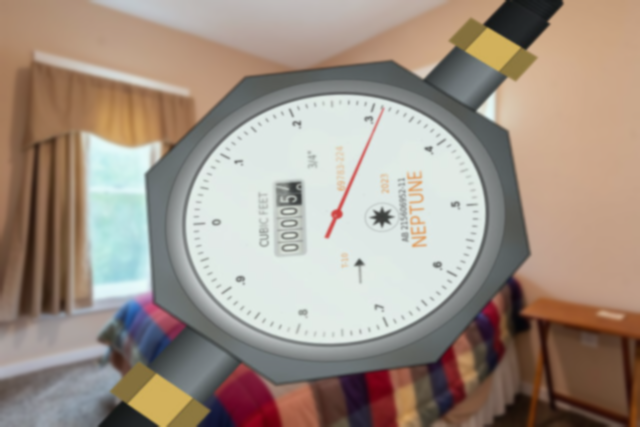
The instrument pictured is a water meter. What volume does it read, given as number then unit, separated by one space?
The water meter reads 57.31 ft³
